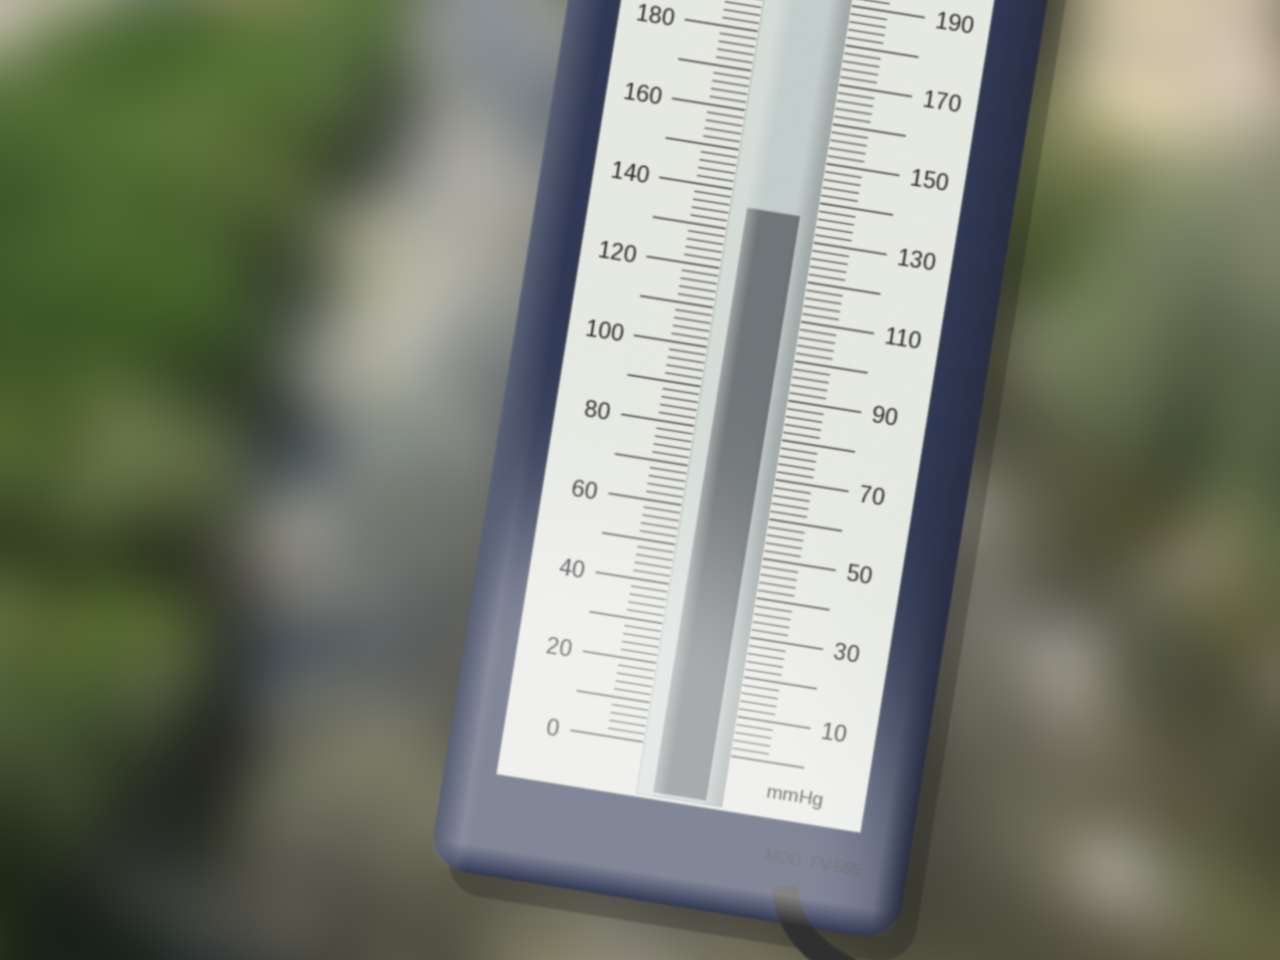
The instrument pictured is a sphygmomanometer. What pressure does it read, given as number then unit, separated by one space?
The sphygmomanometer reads 136 mmHg
